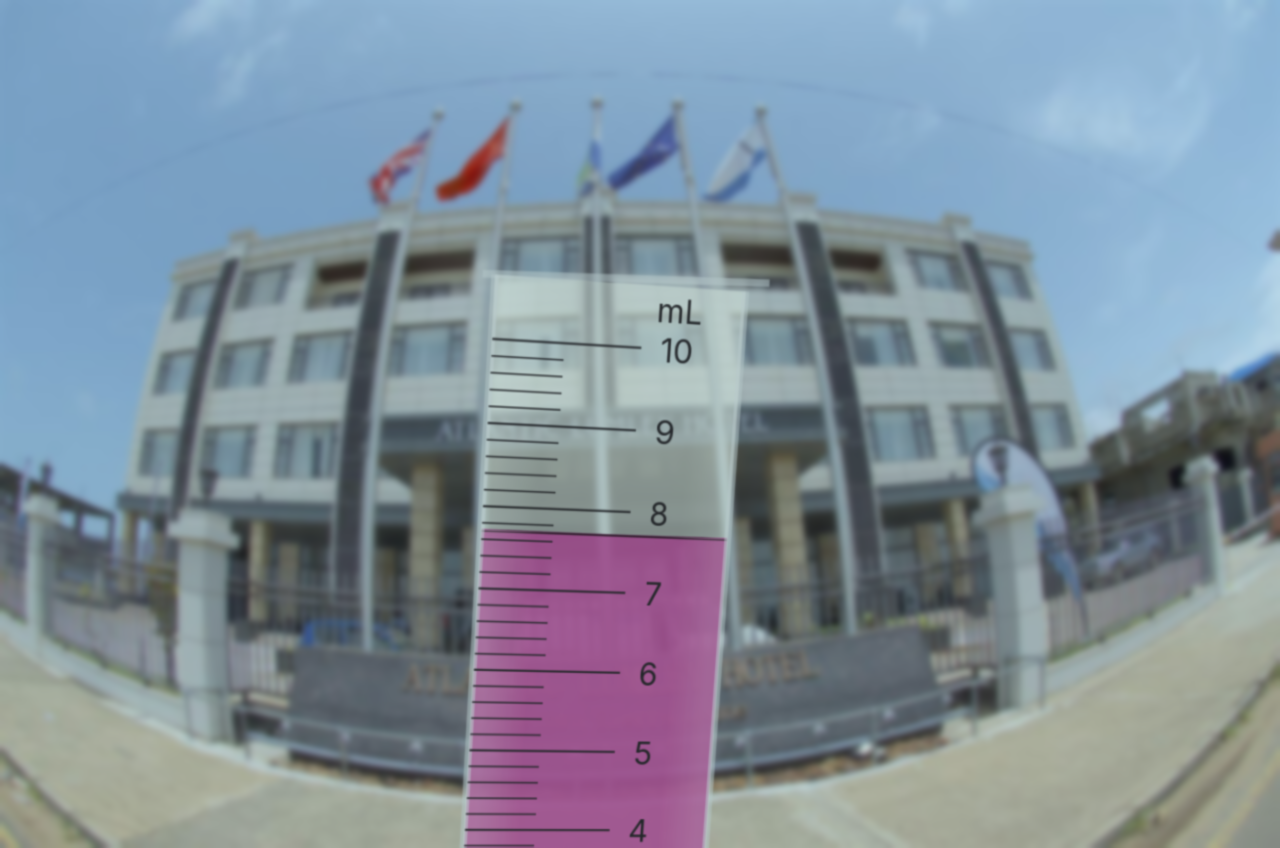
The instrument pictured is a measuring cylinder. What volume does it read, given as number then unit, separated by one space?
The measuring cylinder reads 7.7 mL
